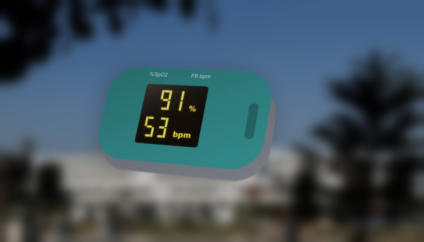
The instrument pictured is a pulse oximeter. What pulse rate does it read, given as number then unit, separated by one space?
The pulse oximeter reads 53 bpm
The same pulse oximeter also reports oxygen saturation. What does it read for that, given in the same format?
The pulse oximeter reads 91 %
